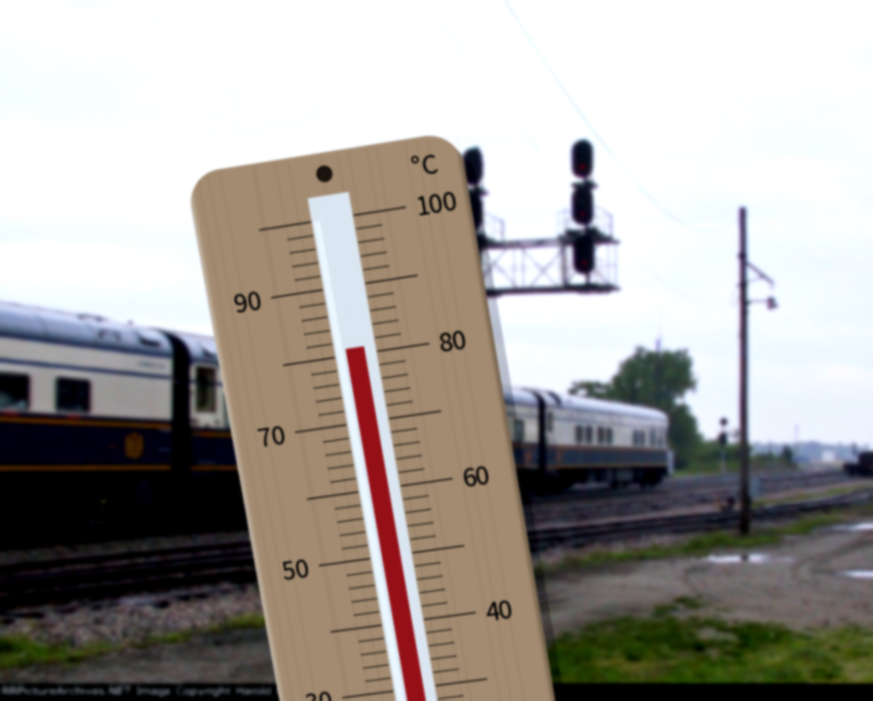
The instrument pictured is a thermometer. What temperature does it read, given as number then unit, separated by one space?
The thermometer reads 81 °C
